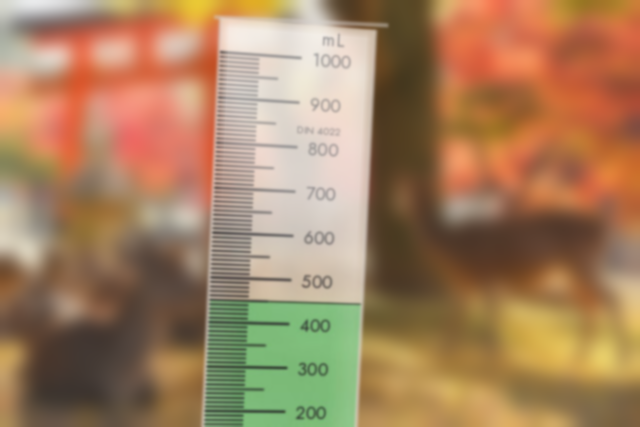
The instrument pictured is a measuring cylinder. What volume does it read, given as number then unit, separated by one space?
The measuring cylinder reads 450 mL
